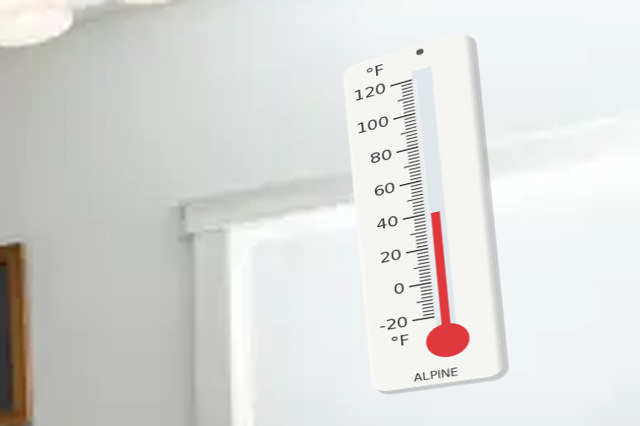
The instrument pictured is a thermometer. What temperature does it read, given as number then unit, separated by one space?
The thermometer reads 40 °F
